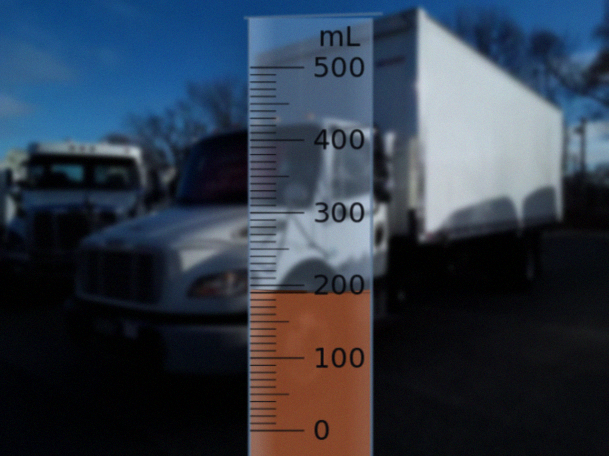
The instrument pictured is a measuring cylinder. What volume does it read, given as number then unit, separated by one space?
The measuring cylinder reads 190 mL
